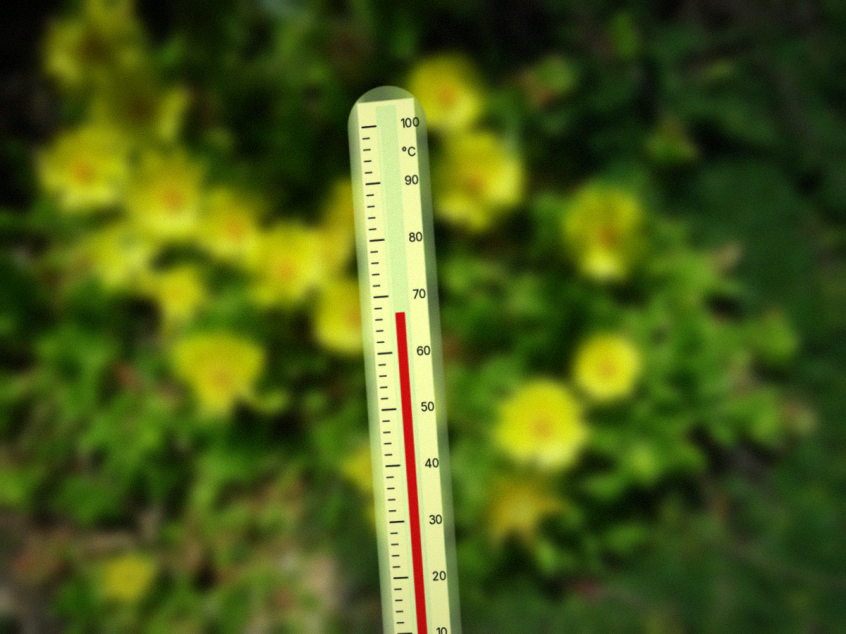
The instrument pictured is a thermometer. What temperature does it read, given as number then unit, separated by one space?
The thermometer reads 67 °C
